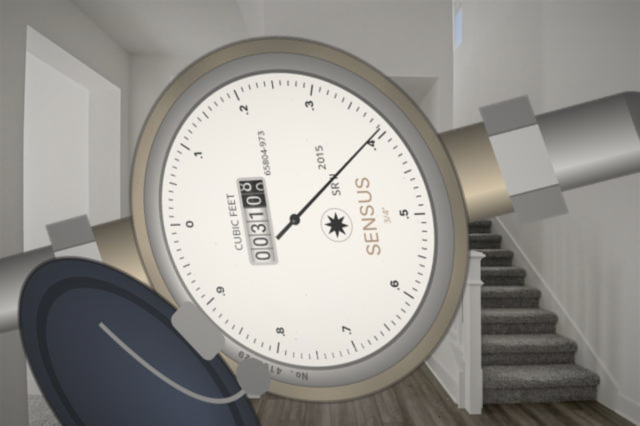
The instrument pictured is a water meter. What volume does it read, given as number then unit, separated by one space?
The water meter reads 3108.39 ft³
